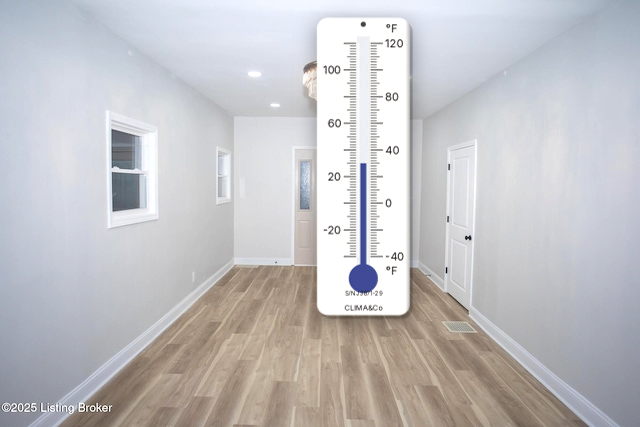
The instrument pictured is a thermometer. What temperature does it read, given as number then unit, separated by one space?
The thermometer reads 30 °F
